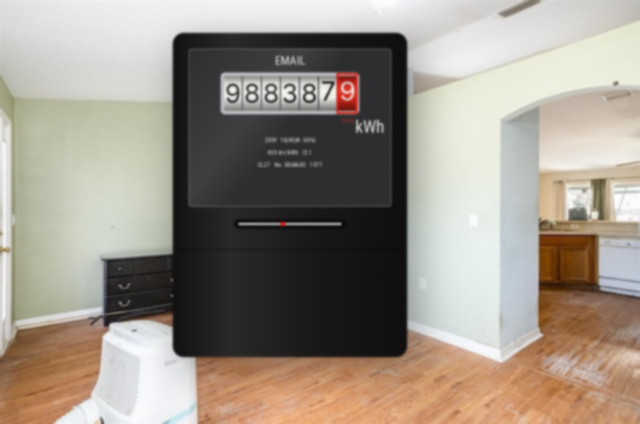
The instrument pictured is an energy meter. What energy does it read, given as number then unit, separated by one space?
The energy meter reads 988387.9 kWh
